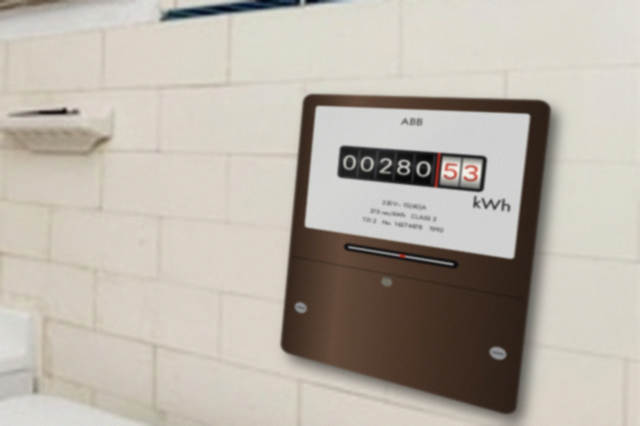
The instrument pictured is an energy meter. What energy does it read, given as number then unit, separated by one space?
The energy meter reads 280.53 kWh
